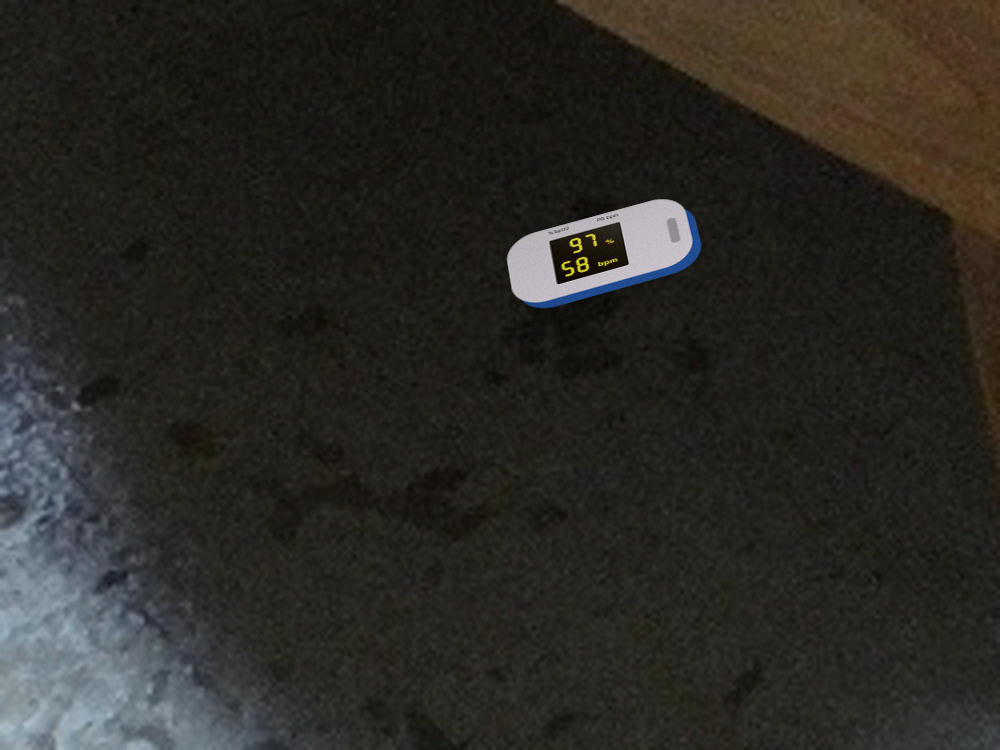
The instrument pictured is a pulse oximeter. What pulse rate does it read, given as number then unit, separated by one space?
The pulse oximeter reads 58 bpm
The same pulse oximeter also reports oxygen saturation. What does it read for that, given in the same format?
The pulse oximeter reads 97 %
